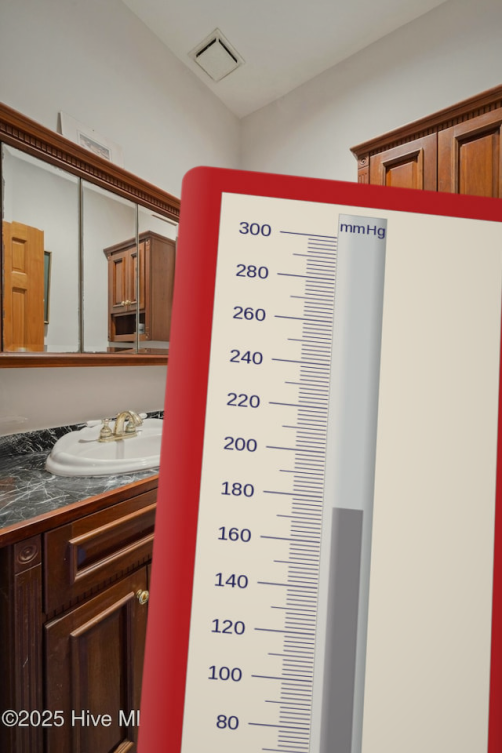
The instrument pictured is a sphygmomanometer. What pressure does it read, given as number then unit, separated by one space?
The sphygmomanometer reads 176 mmHg
